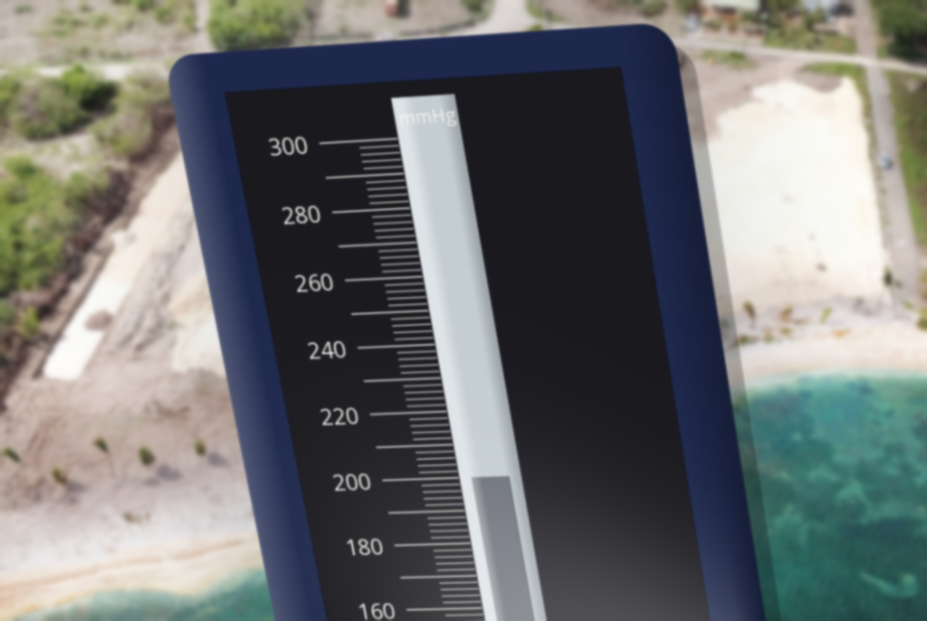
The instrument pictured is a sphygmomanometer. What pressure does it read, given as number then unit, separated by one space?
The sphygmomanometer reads 200 mmHg
